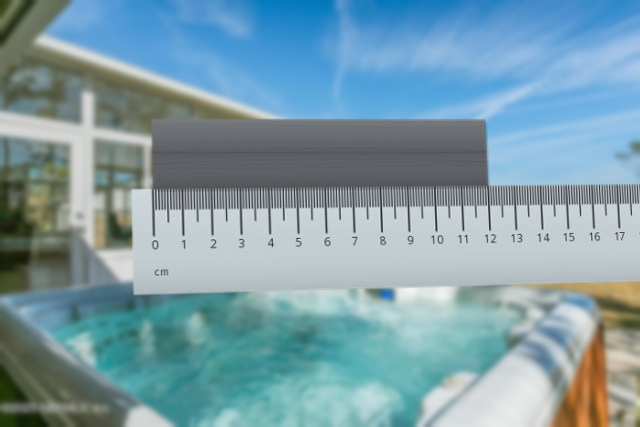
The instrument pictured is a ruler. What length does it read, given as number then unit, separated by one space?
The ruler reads 12 cm
